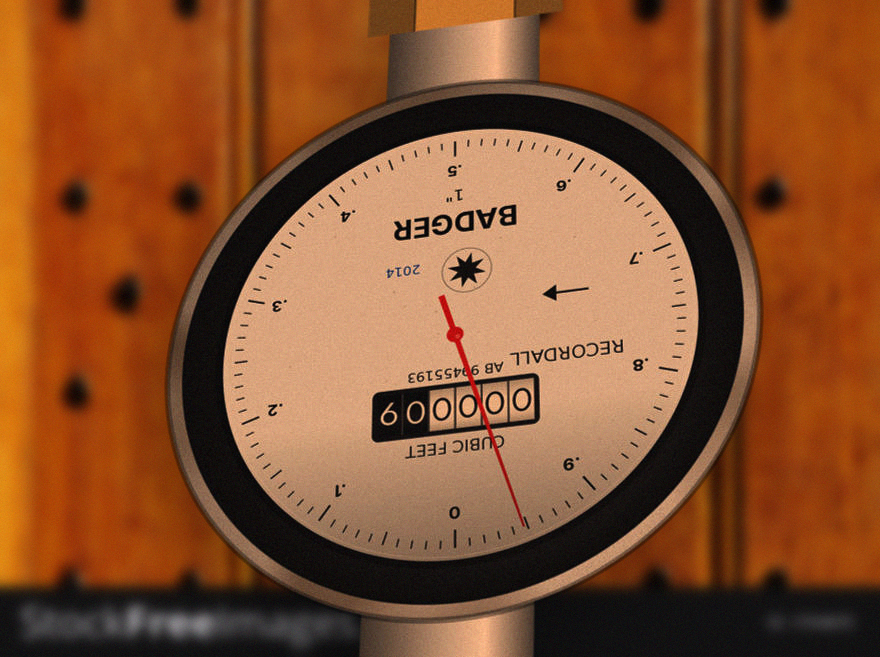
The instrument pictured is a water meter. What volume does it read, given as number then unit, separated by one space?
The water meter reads 8.95 ft³
